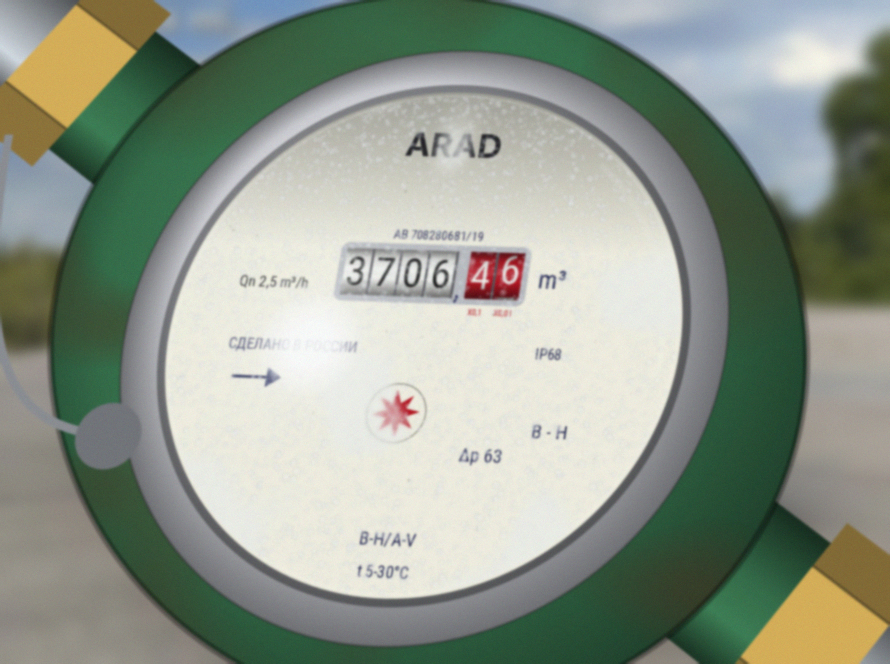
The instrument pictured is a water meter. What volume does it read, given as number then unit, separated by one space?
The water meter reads 3706.46 m³
